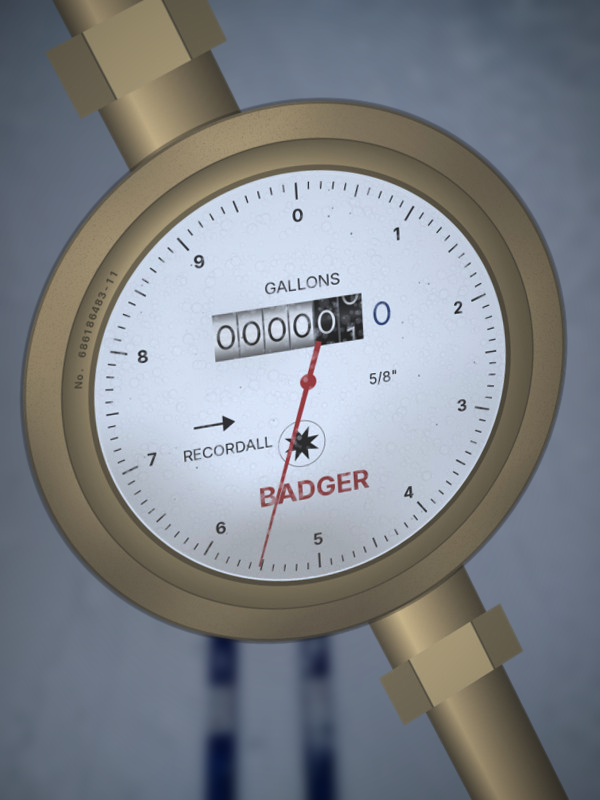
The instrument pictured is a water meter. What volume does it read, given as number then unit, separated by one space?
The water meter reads 5.5 gal
